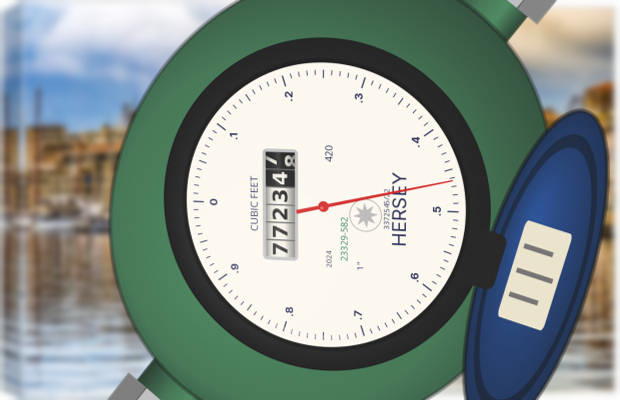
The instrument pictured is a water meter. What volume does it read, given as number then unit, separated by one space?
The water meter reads 772347.46 ft³
